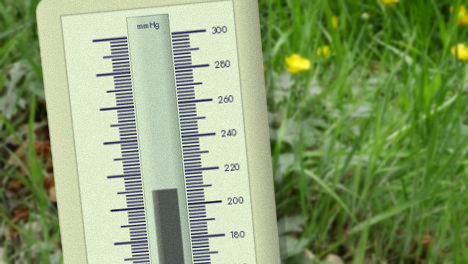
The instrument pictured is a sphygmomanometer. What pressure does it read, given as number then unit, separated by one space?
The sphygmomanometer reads 210 mmHg
